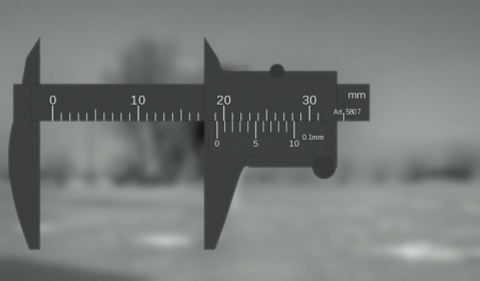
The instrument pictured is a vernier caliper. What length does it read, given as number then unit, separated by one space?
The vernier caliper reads 19.2 mm
